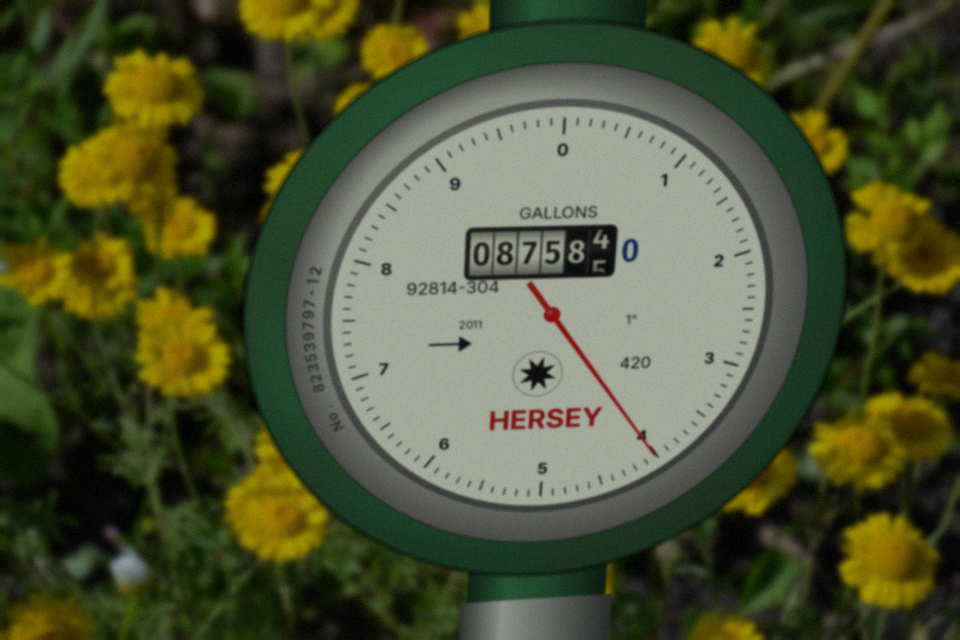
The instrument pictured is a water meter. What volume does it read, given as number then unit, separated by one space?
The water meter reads 875844.0 gal
